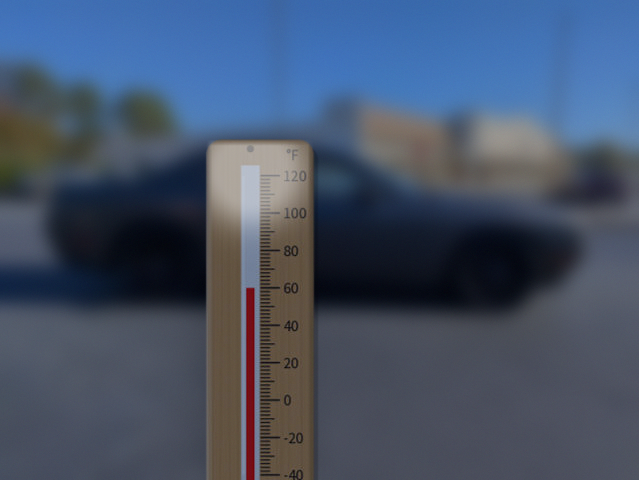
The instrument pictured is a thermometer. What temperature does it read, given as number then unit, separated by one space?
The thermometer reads 60 °F
